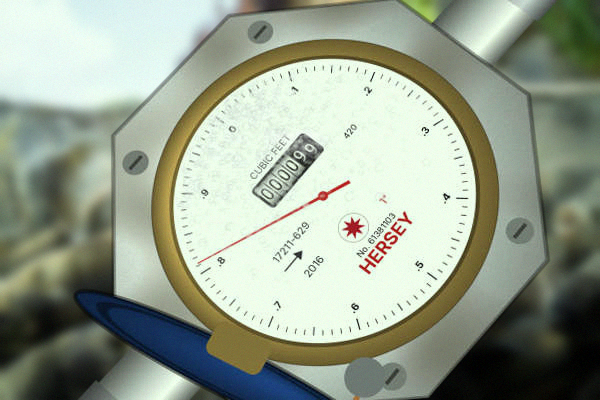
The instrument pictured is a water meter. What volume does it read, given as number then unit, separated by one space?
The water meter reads 98.81 ft³
